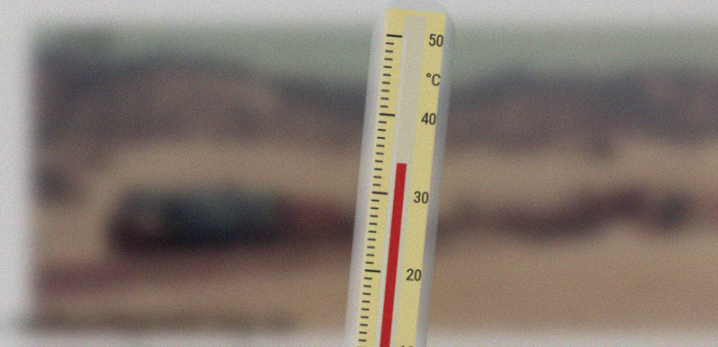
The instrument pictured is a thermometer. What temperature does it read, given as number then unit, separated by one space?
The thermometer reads 34 °C
